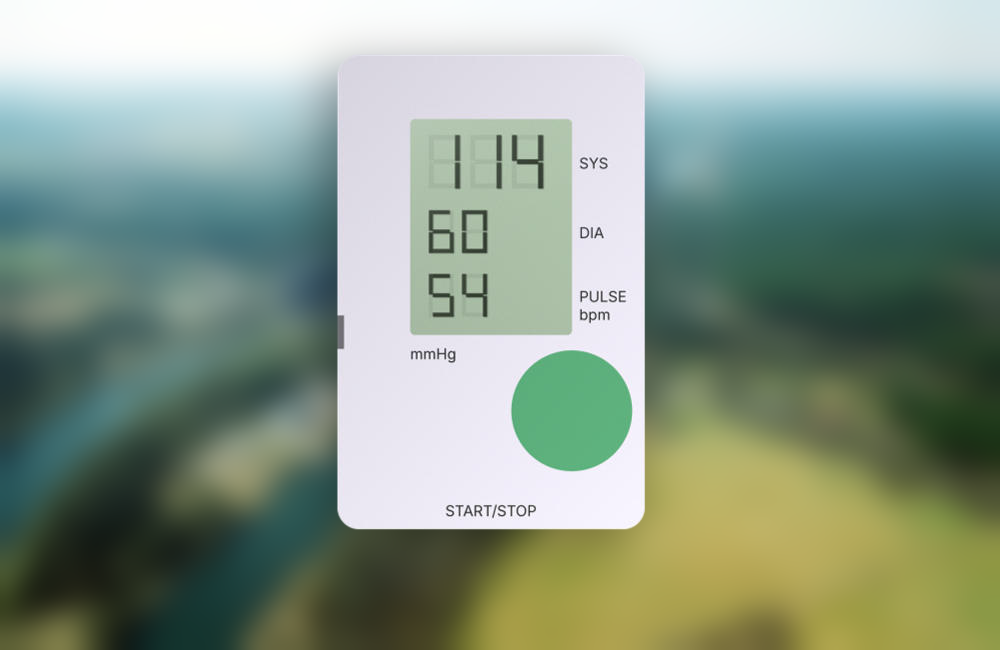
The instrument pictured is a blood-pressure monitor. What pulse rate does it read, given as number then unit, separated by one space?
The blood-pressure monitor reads 54 bpm
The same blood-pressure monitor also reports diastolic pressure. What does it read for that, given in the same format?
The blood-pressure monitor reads 60 mmHg
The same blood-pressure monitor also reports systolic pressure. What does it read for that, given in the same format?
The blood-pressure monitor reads 114 mmHg
